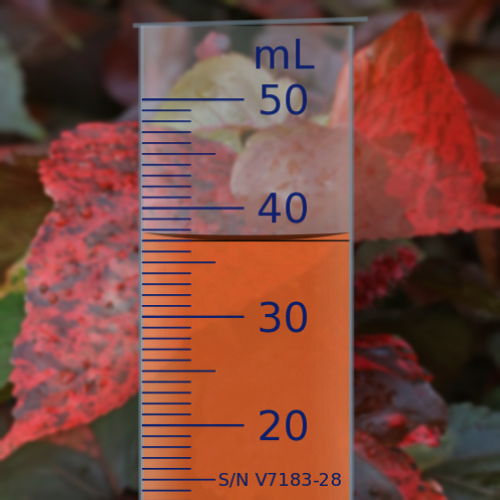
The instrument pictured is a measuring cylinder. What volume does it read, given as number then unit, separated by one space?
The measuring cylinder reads 37 mL
